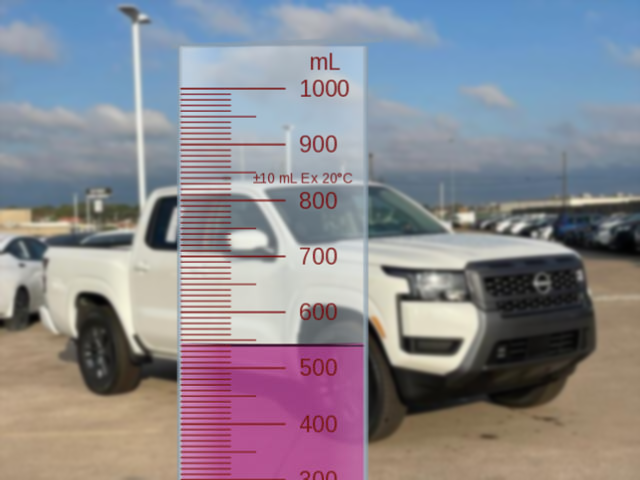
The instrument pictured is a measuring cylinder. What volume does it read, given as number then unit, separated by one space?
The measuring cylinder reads 540 mL
